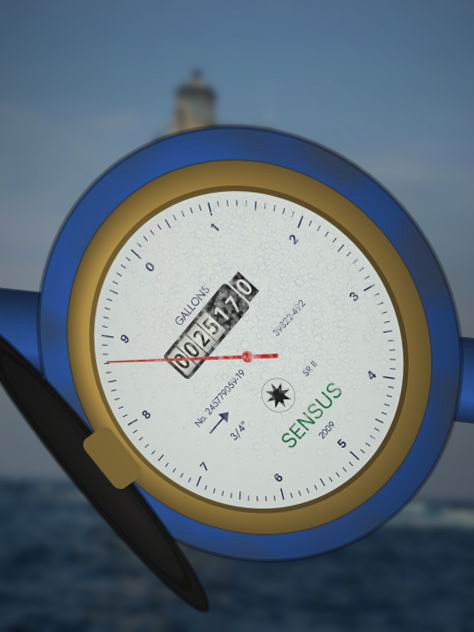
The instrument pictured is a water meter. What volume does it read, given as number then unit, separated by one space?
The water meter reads 25168.7 gal
